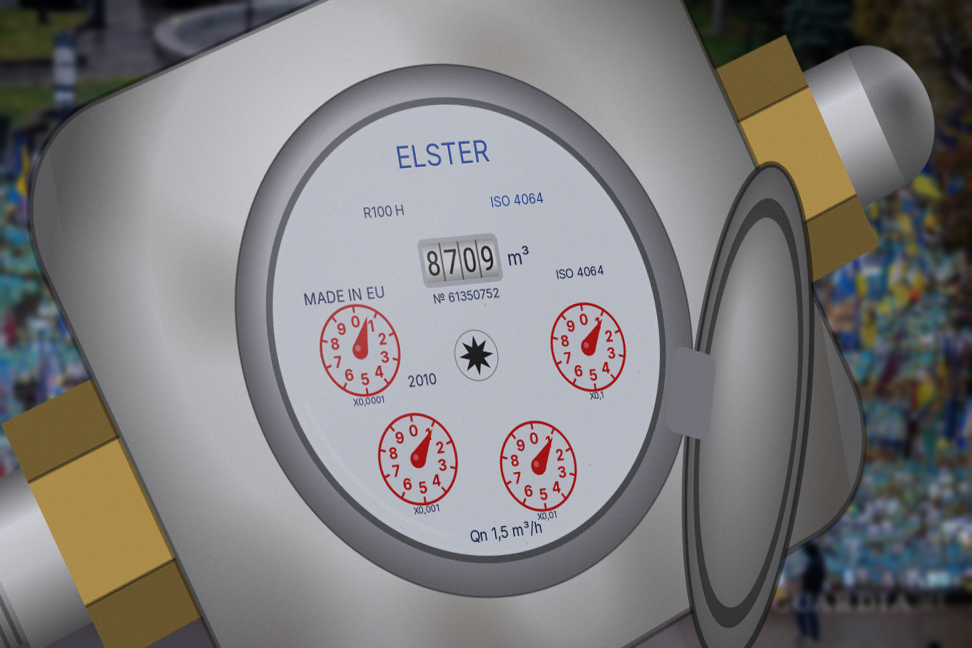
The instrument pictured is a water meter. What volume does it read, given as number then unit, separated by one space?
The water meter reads 8709.1110 m³
